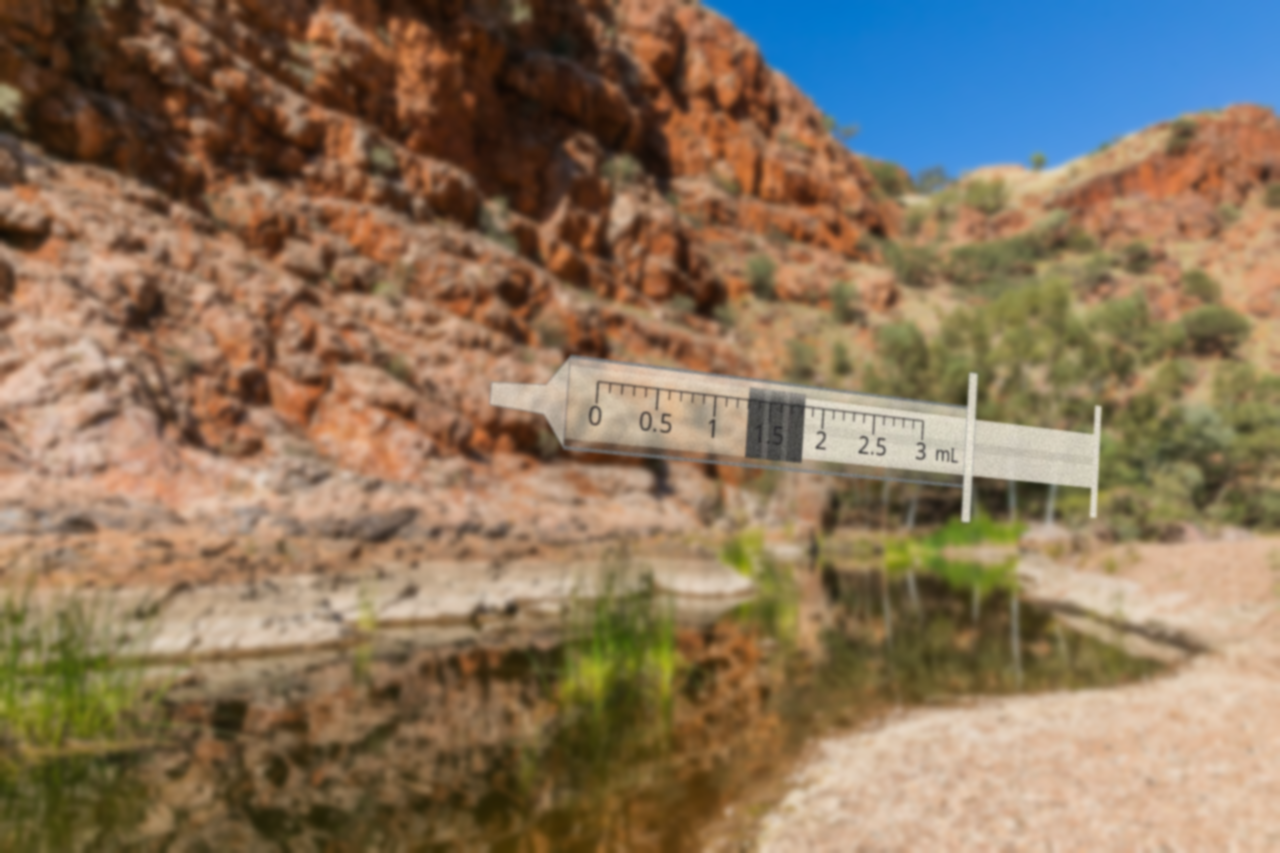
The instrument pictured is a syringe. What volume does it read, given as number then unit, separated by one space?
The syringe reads 1.3 mL
